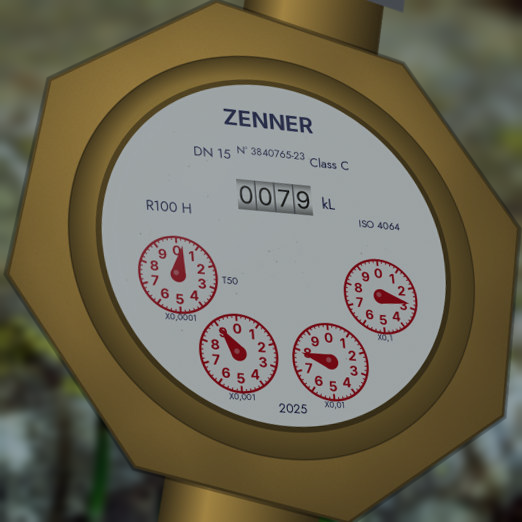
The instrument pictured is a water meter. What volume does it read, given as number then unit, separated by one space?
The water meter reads 79.2790 kL
